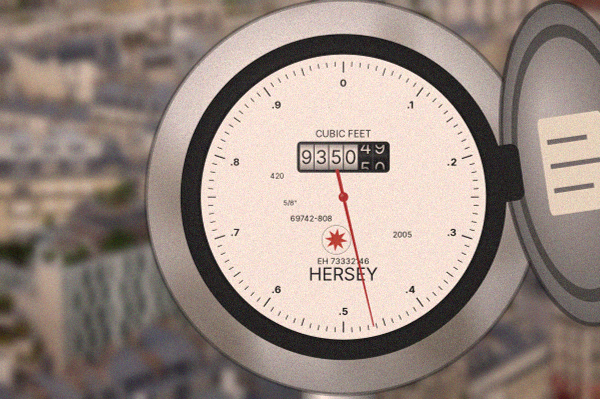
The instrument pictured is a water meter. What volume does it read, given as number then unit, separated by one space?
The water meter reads 935049.46 ft³
